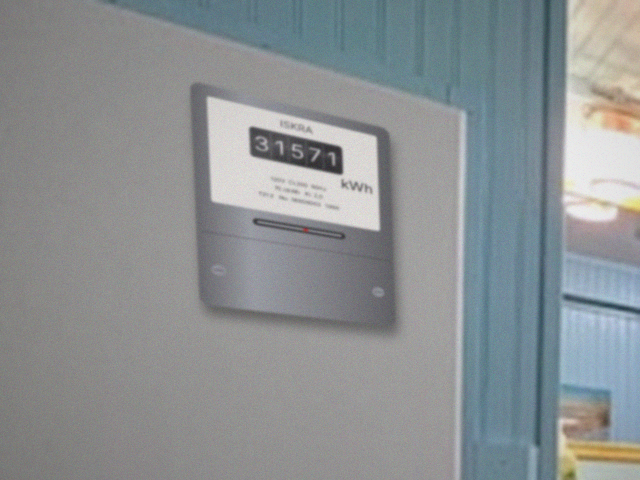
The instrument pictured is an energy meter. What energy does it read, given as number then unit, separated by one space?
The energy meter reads 31571 kWh
